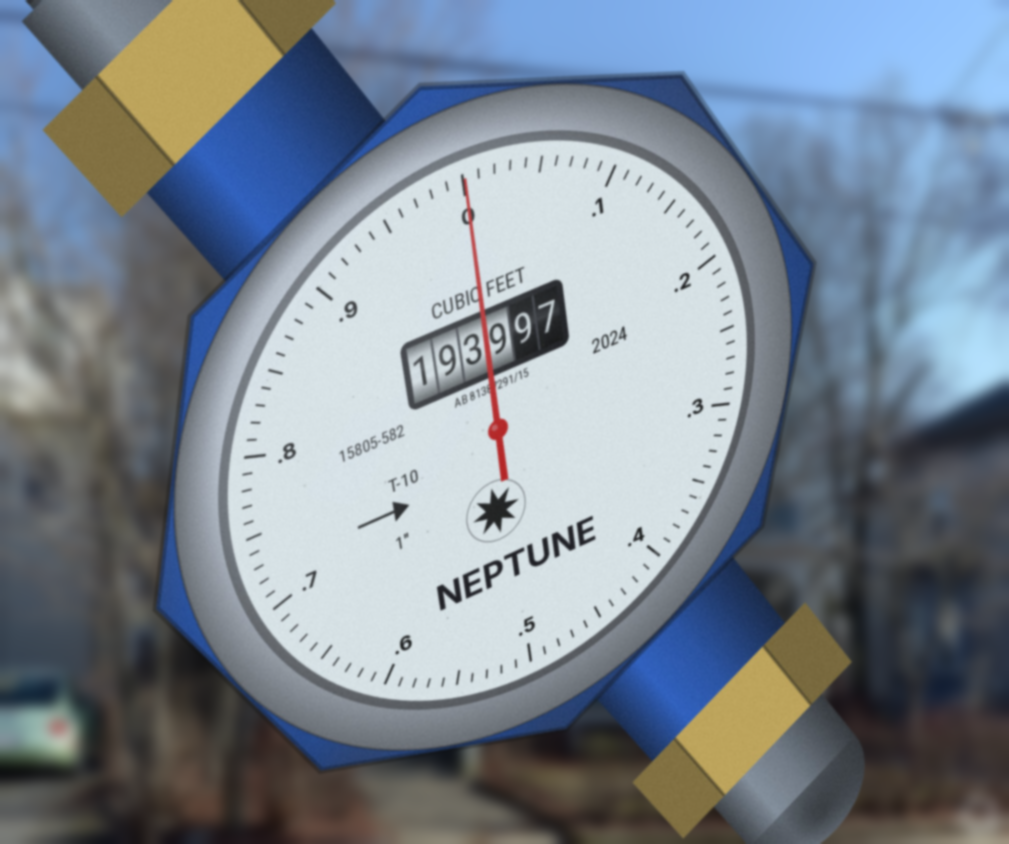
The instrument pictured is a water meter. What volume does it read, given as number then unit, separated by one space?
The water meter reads 193997.00 ft³
